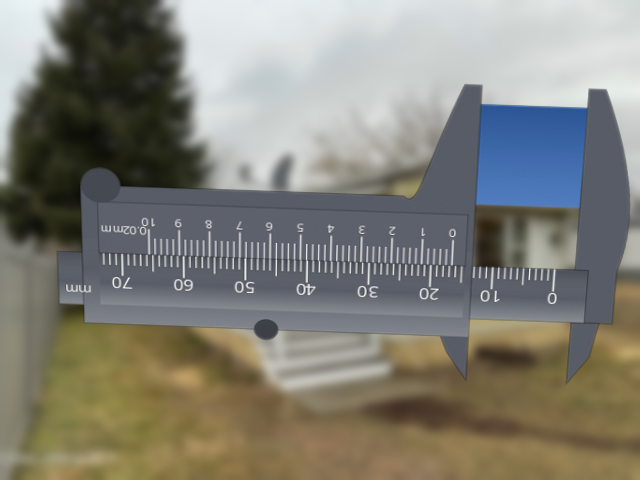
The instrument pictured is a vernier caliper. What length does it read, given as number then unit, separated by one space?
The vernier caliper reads 16.6 mm
